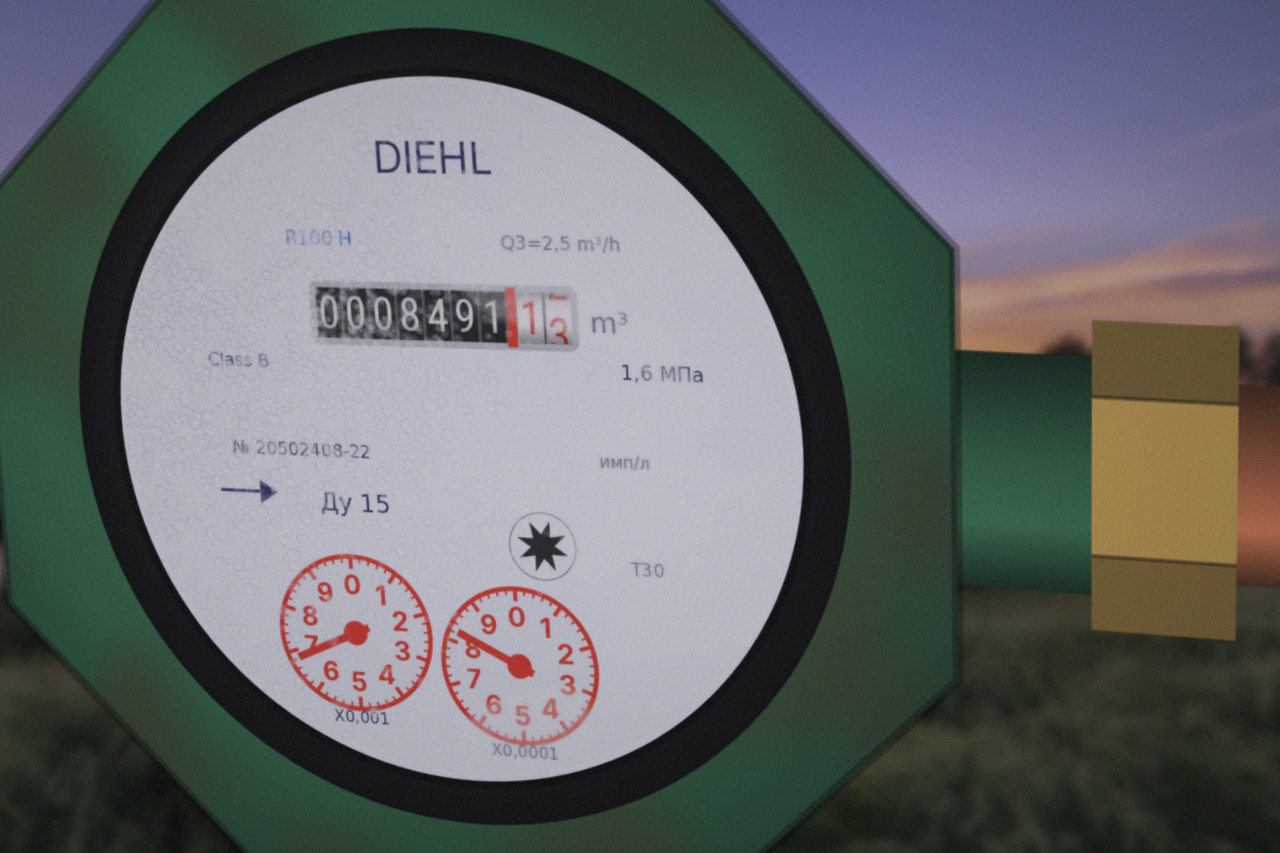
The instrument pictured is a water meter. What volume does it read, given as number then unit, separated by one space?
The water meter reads 8491.1268 m³
